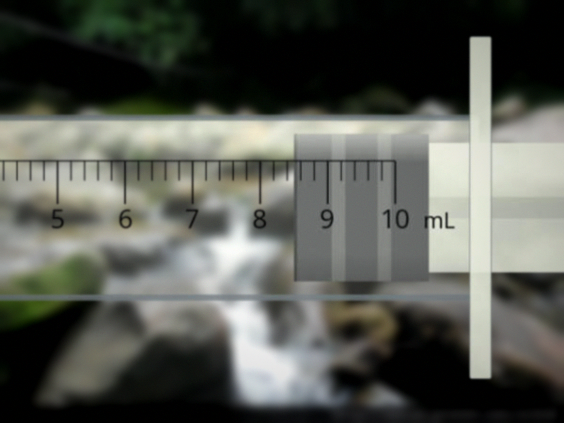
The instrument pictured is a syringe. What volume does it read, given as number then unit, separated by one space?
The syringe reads 8.5 mL
